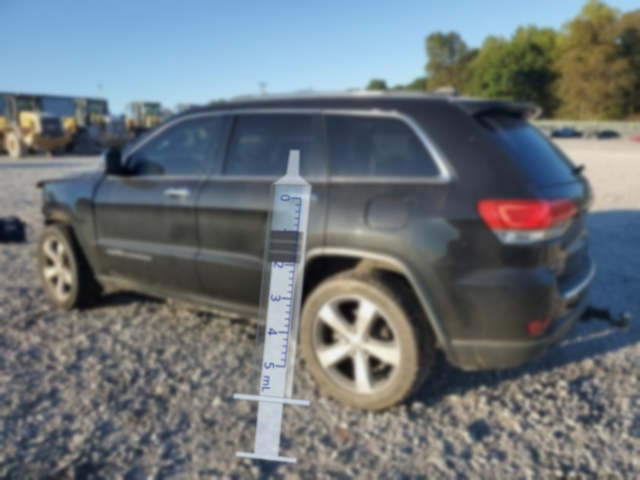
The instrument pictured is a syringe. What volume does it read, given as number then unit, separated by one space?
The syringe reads 1 mL
